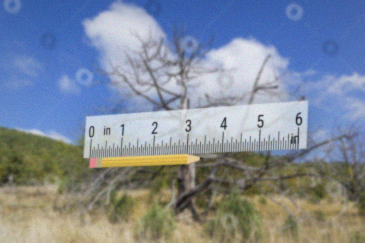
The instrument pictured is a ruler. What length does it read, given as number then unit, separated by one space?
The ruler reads 3.5 in
